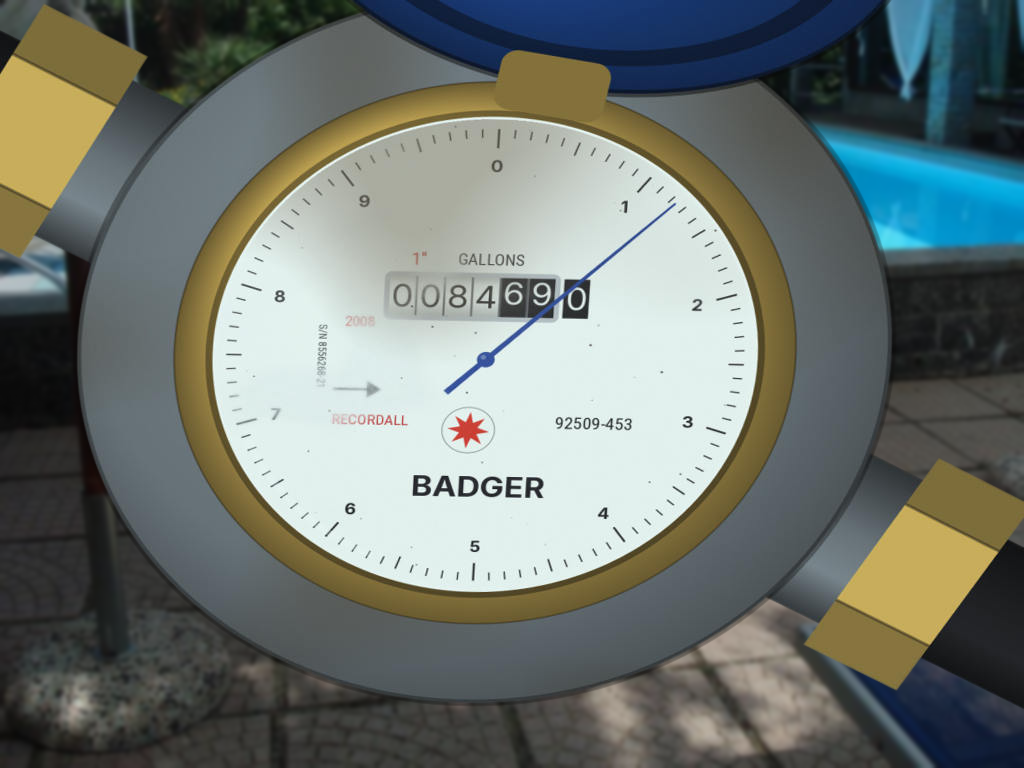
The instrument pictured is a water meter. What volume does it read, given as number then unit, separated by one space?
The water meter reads 84691.2 gal
